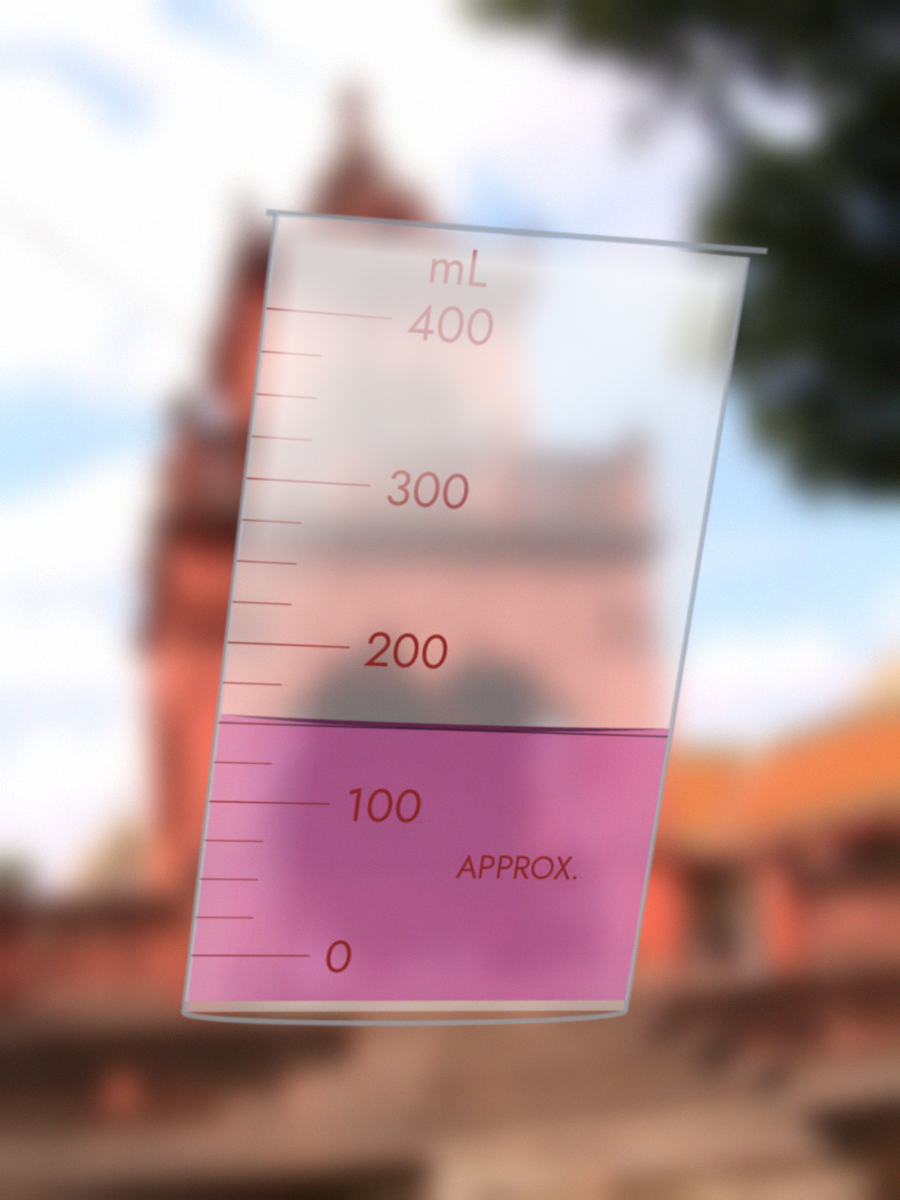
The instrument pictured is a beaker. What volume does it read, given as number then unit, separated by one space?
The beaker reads 150 mL
